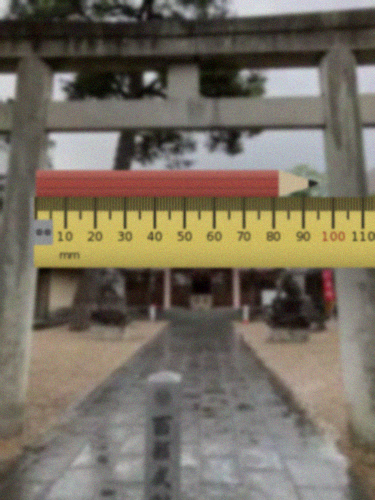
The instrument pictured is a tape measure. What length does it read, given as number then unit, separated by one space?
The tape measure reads 95 mm
